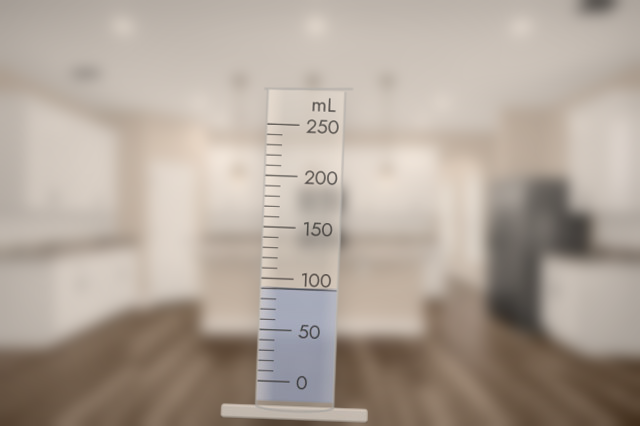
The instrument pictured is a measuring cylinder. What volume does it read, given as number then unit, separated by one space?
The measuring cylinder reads 90 mL
